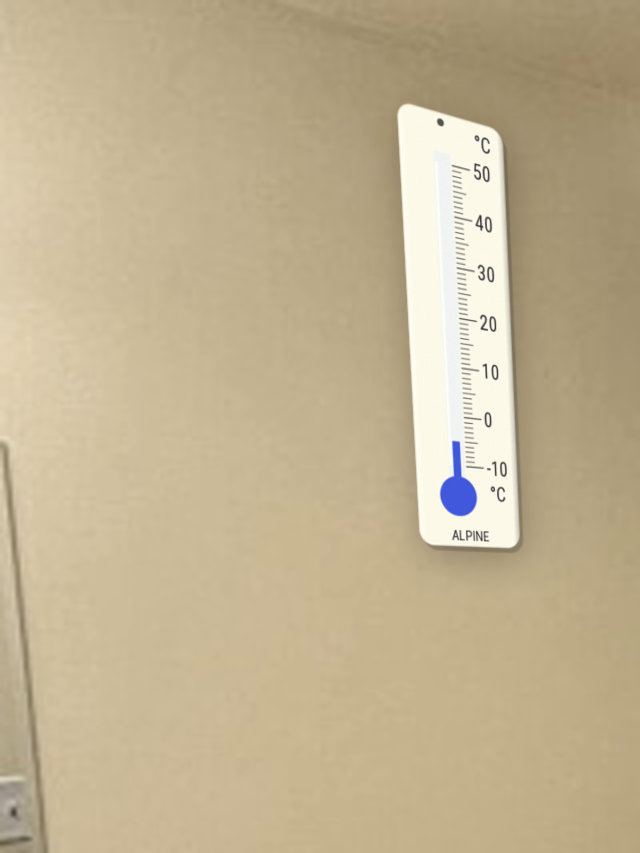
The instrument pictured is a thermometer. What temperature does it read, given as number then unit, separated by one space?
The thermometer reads -5 °C
